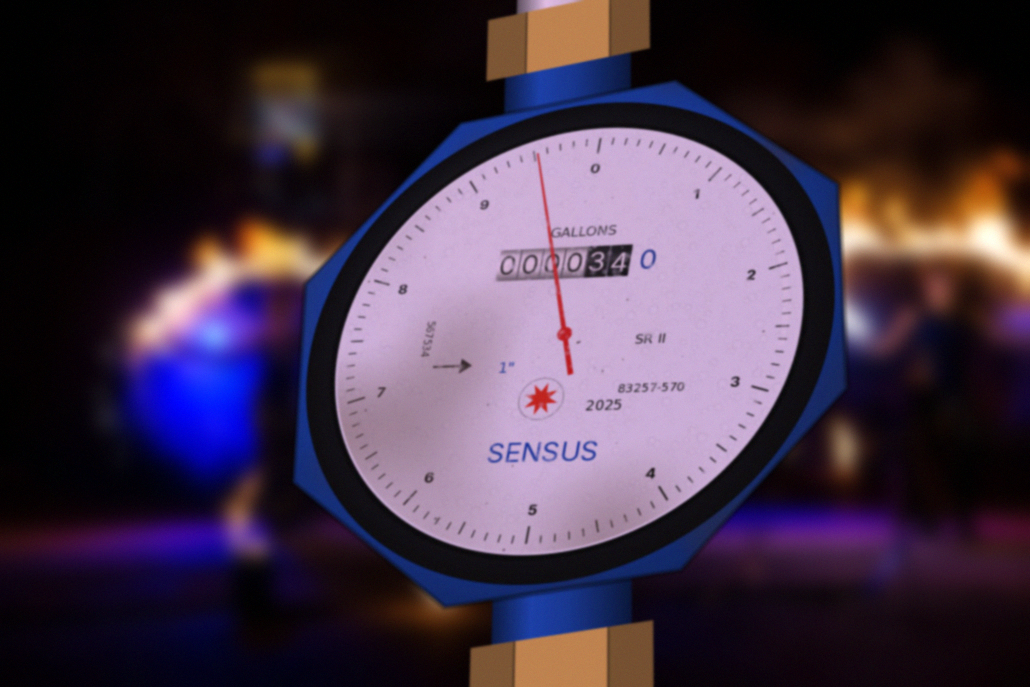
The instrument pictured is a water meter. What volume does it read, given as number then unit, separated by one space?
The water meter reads 339.5 gal
